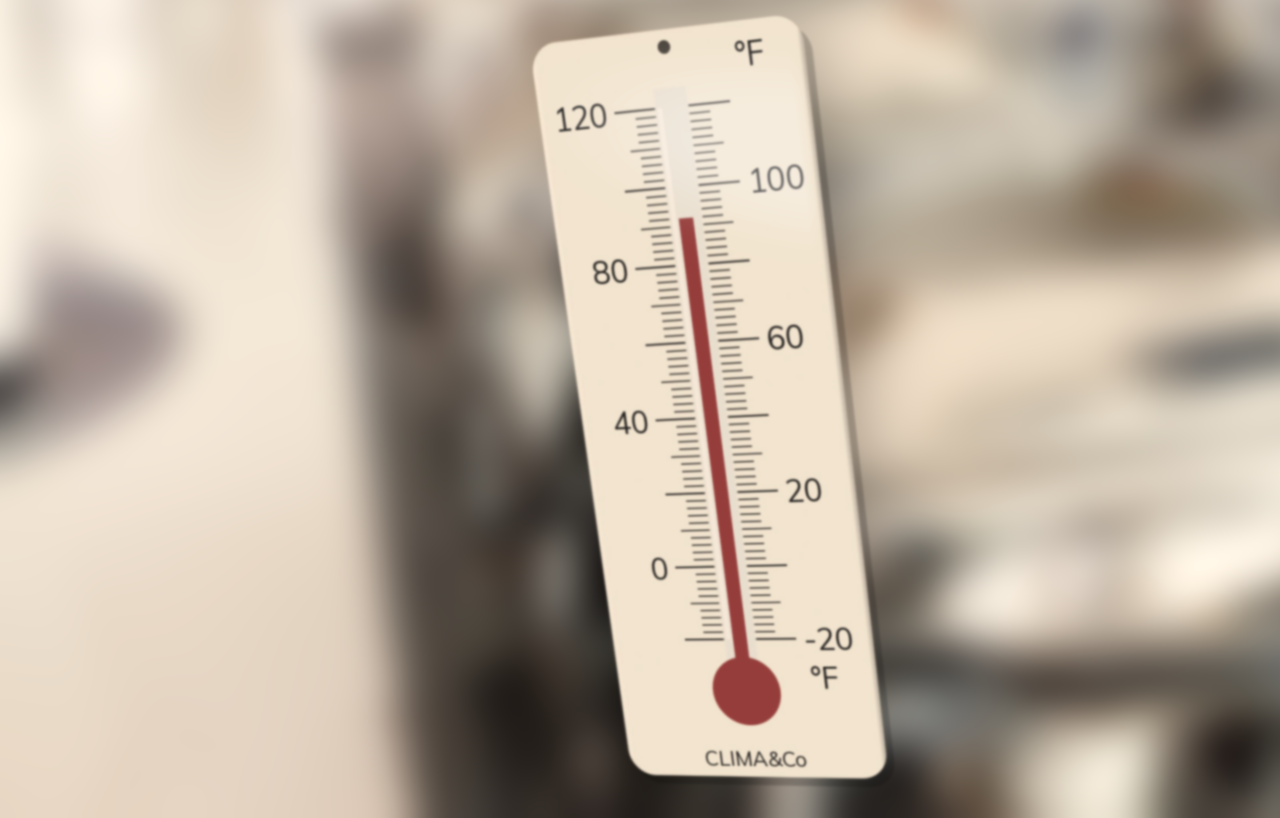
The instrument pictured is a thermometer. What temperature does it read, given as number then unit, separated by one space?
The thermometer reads 92 °F
